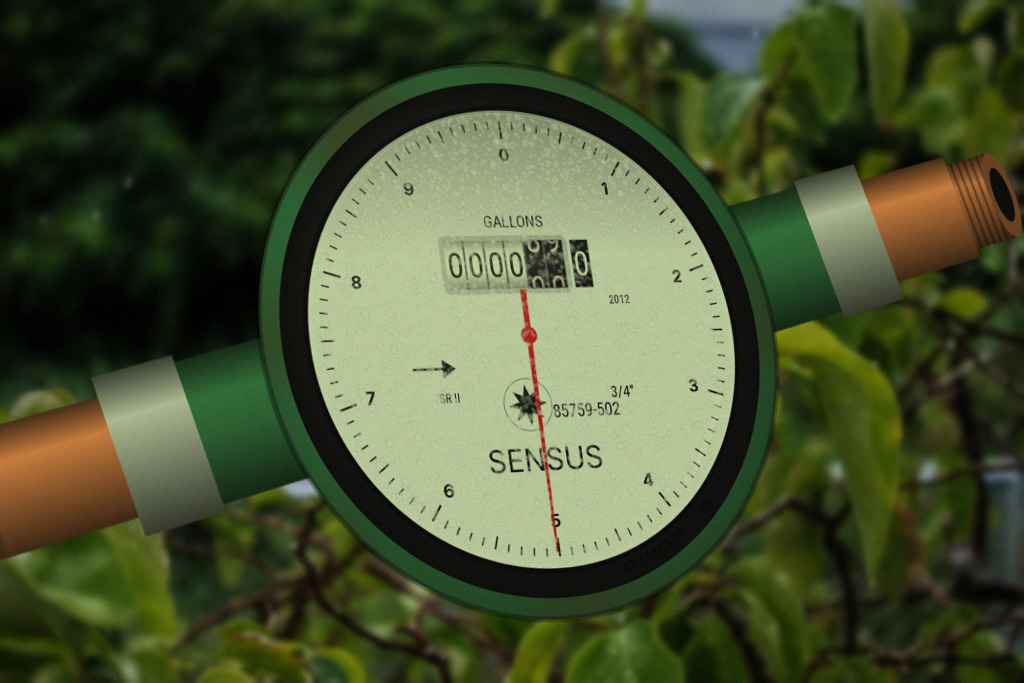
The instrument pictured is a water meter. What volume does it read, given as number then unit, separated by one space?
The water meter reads 895.0 gal
